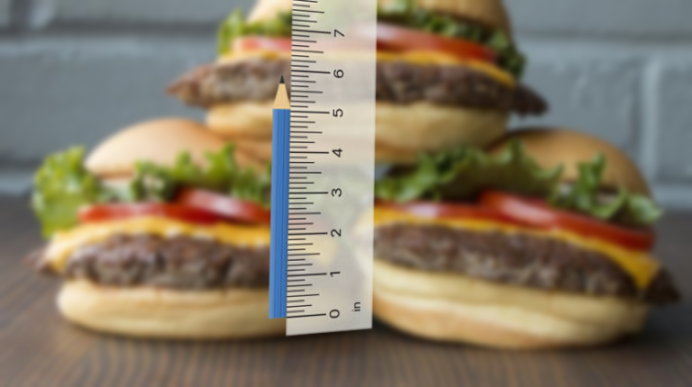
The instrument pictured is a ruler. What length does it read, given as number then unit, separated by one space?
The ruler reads 5.875 in
